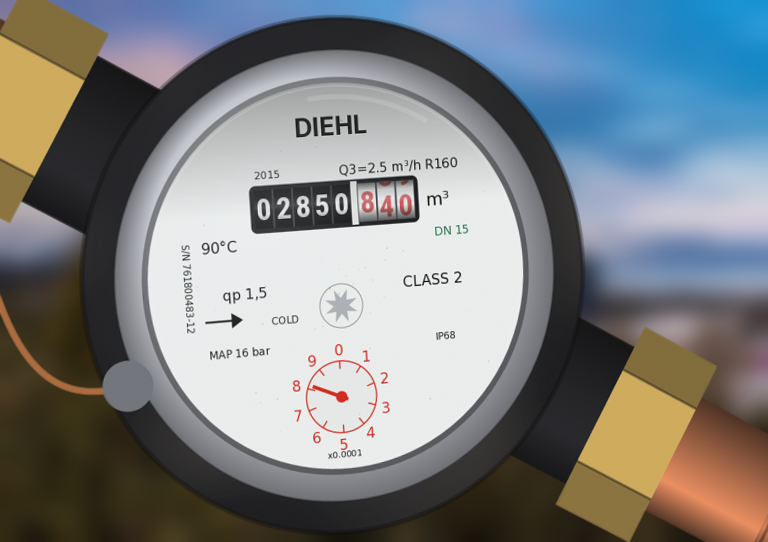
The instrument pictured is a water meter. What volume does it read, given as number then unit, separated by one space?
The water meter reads 2850.8398 m³
